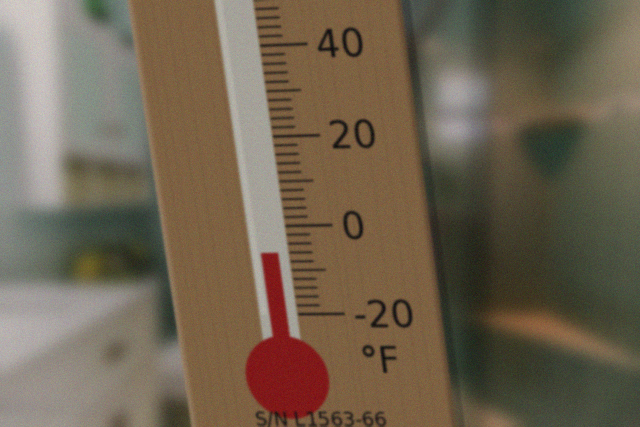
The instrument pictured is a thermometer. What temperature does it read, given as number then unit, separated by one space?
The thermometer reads -6 °F
